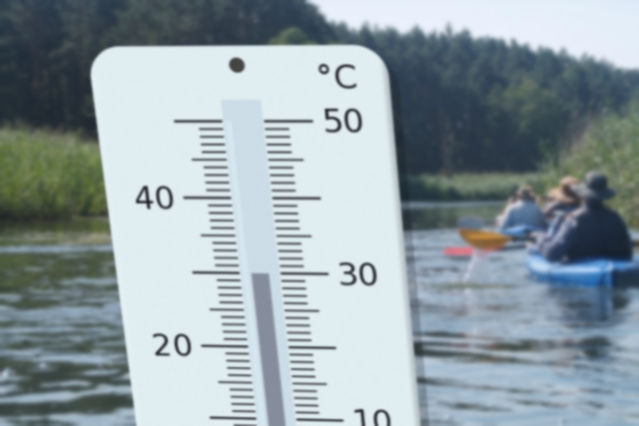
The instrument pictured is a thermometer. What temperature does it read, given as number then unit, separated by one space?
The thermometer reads 30 °C
